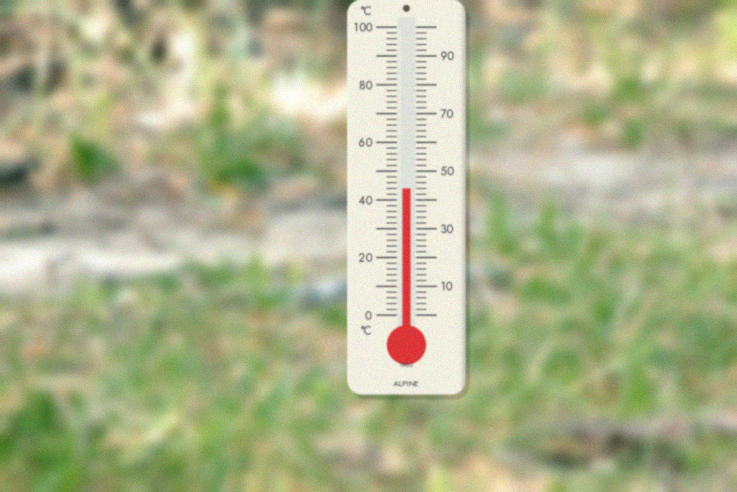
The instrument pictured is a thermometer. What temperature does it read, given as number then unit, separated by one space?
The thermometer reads 44 °C
